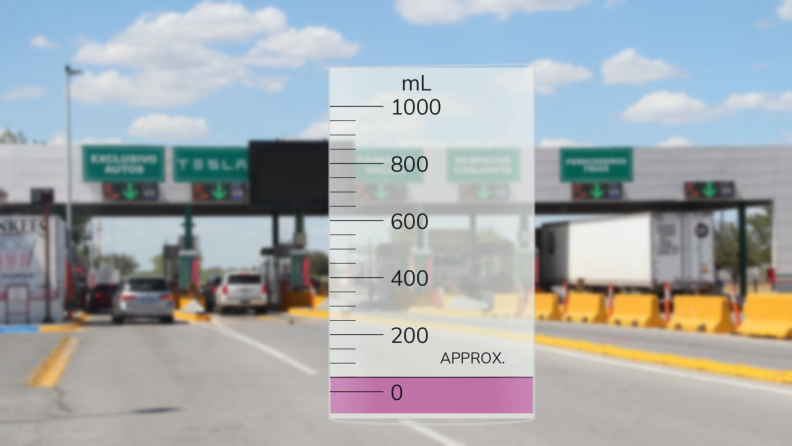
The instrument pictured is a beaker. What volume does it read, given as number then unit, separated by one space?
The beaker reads 50 mL
